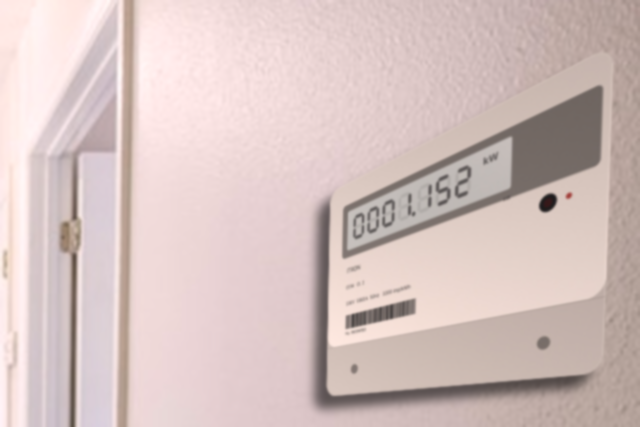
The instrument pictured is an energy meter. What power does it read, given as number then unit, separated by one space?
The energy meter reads 1.152 kW
